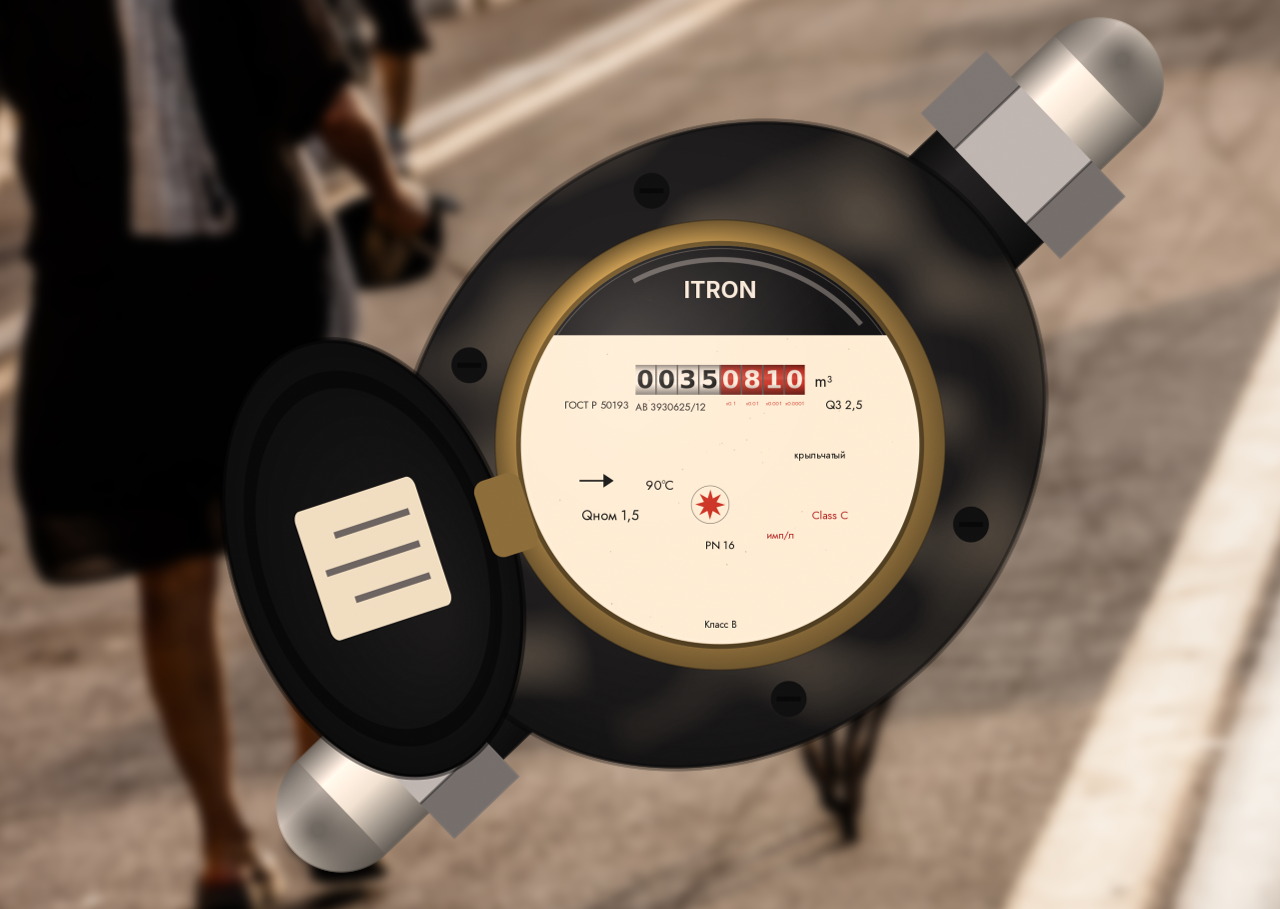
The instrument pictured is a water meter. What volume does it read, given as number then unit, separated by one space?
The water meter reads 35.0810 m³
